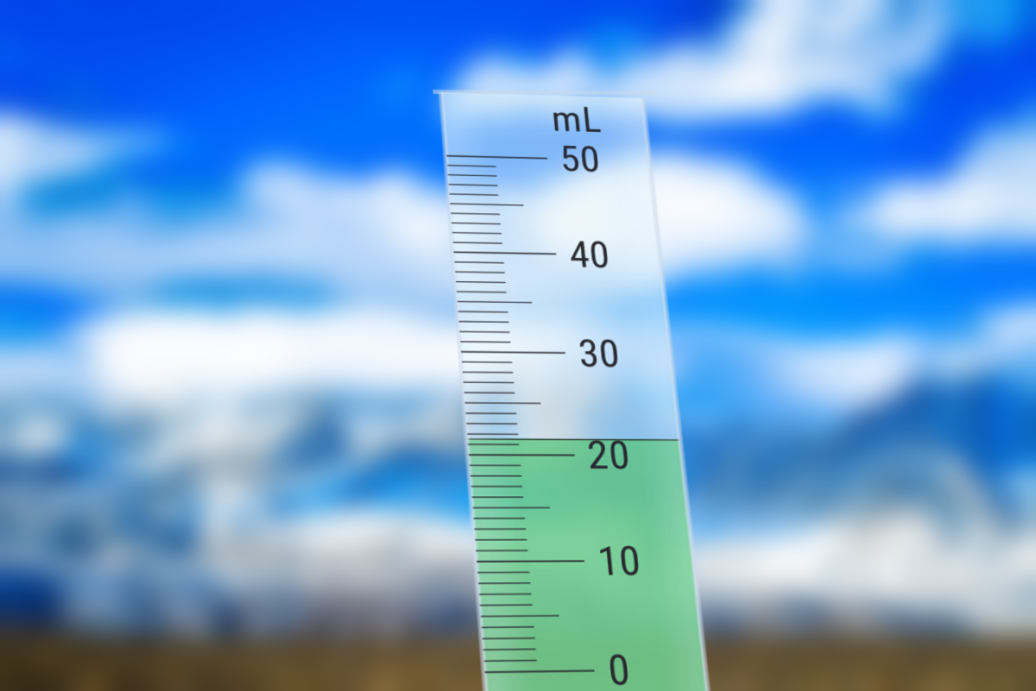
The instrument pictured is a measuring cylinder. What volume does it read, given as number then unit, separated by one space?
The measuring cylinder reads 21.5 mL
